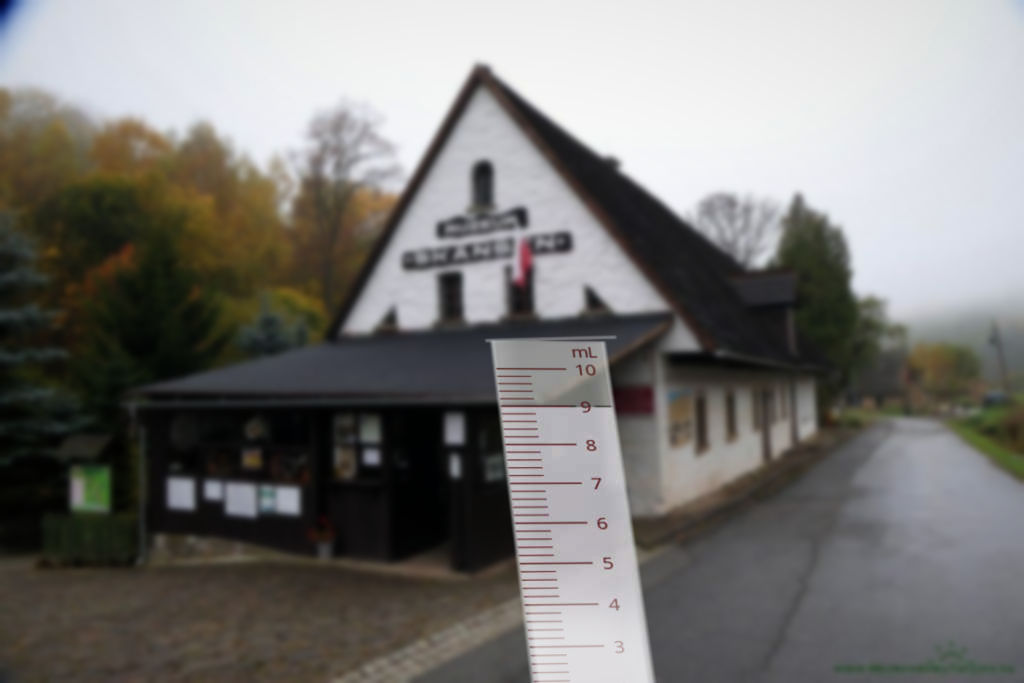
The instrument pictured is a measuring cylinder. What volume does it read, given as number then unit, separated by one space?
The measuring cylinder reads 9 mL
